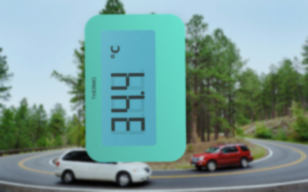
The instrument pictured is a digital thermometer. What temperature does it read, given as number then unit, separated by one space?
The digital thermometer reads 34.4 °C
